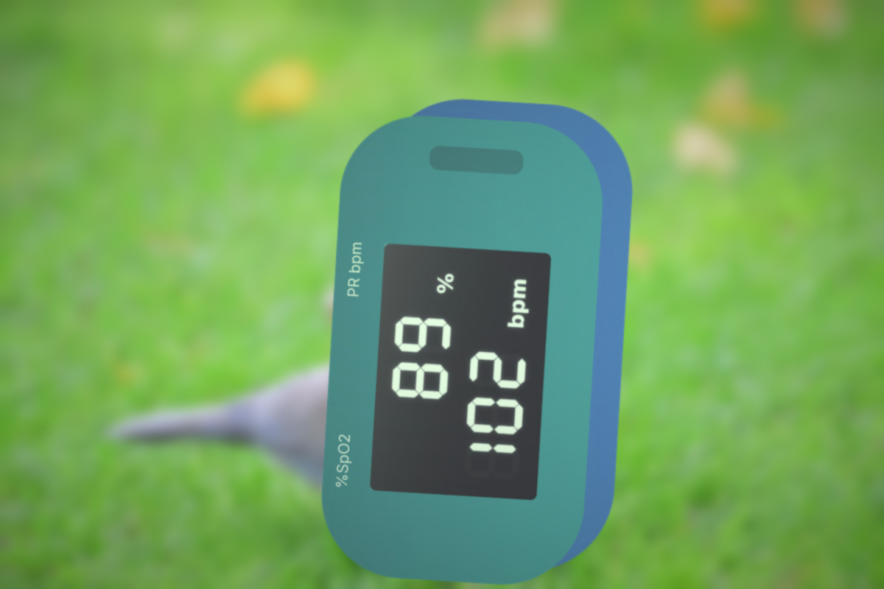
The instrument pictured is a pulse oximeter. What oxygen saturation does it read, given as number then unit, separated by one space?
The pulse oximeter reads 89 %
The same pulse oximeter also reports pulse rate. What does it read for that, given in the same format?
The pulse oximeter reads 102 bpm
